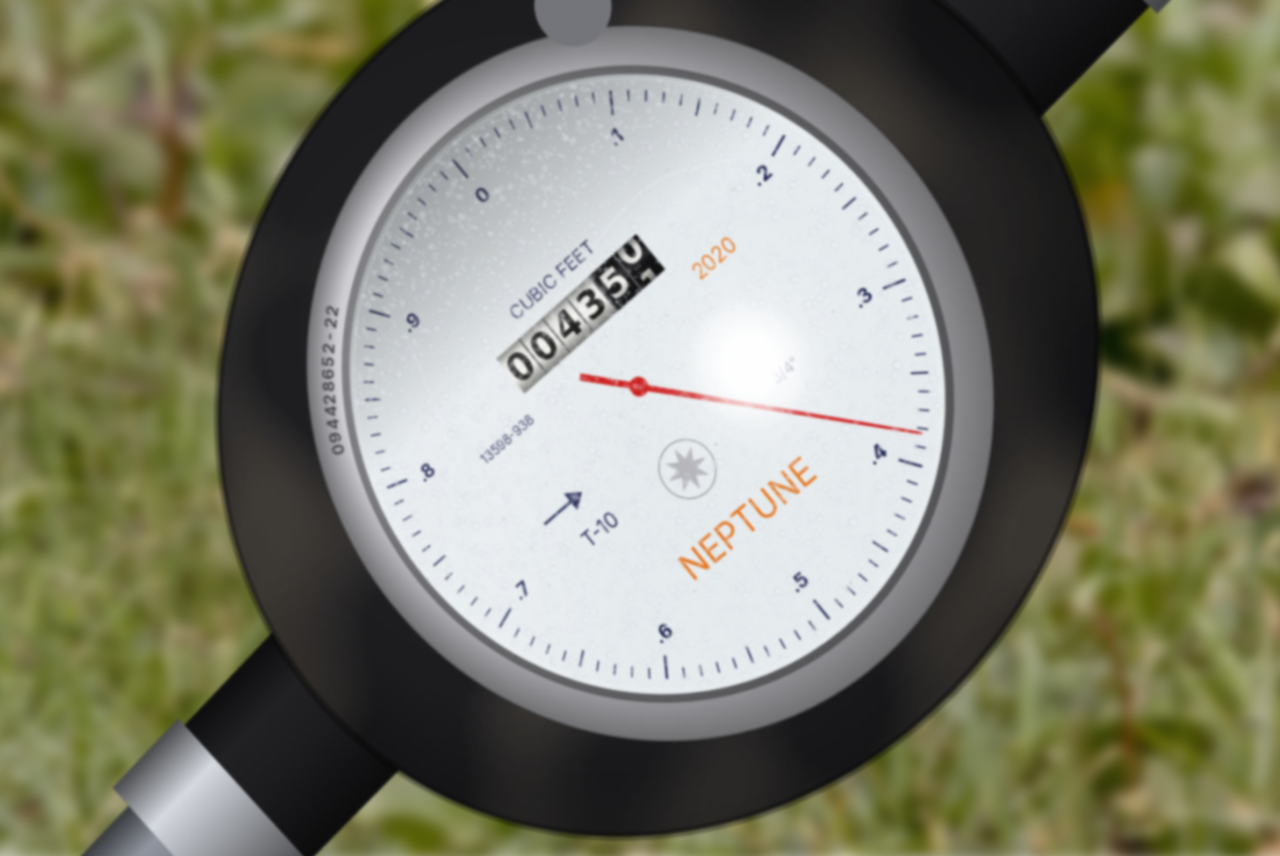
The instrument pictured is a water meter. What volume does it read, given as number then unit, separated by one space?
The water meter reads 4350.38 ft³
